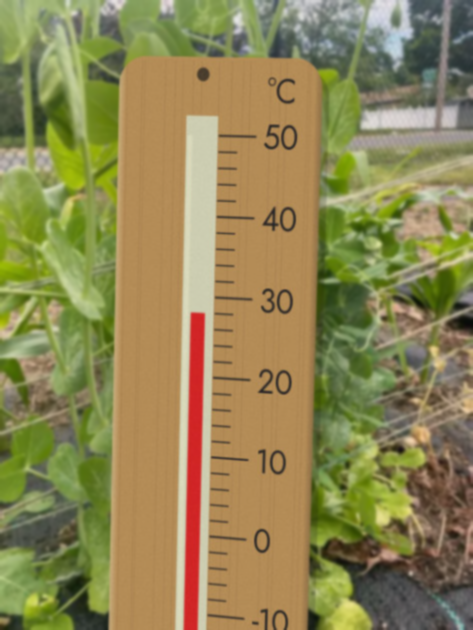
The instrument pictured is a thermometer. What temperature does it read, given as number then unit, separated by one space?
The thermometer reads 28 °C
